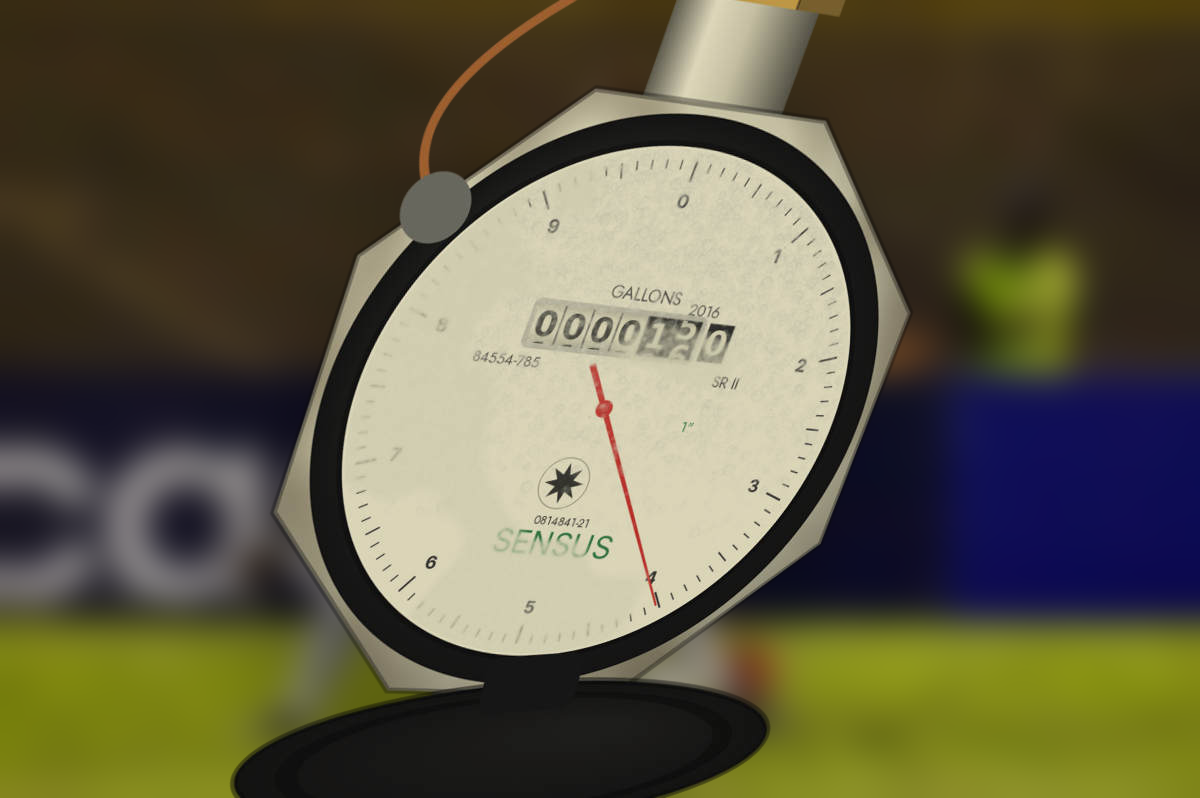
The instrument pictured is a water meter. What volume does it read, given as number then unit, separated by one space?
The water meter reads 154.0 gal
